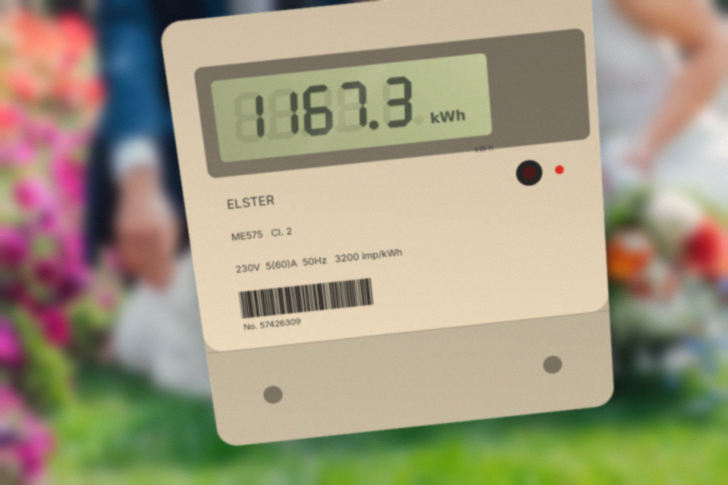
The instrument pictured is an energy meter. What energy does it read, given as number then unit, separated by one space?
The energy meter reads 1167.3 kWh
